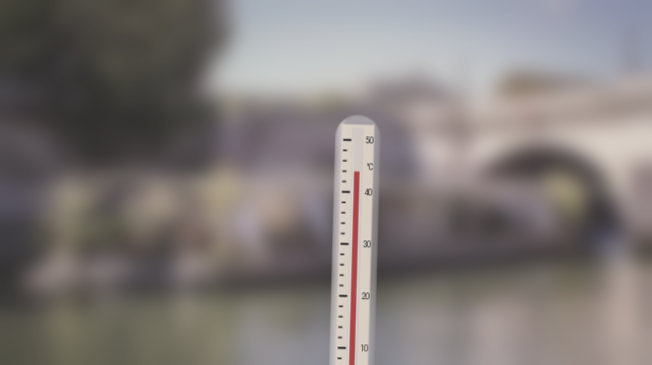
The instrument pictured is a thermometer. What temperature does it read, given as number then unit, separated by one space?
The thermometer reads 44 °C
